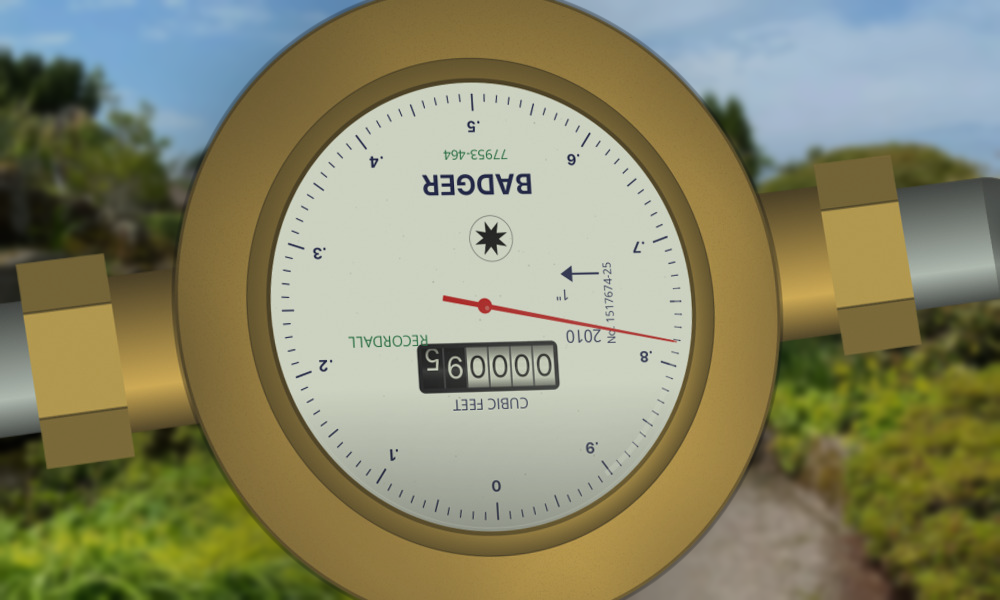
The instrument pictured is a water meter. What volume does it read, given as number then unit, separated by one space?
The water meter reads 94.78 ft³
